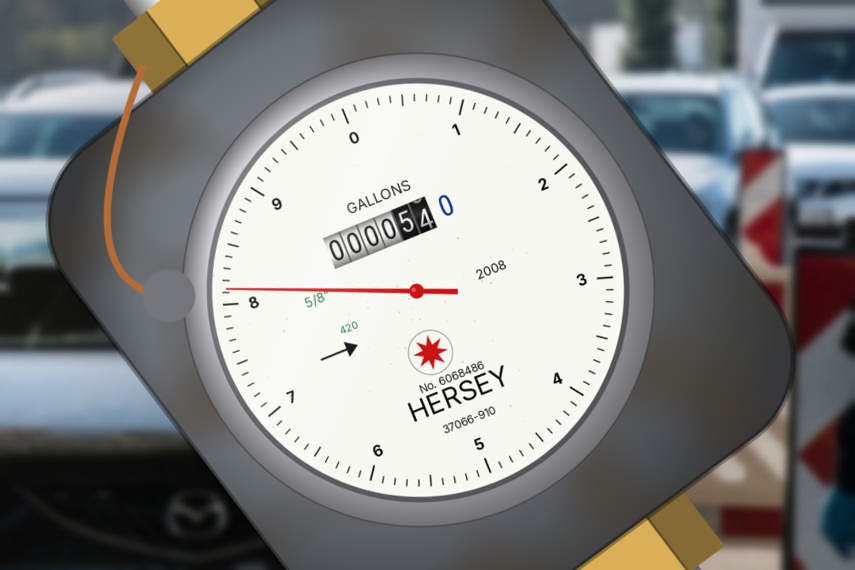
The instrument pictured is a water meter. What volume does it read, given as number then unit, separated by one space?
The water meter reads 538.1 gal
